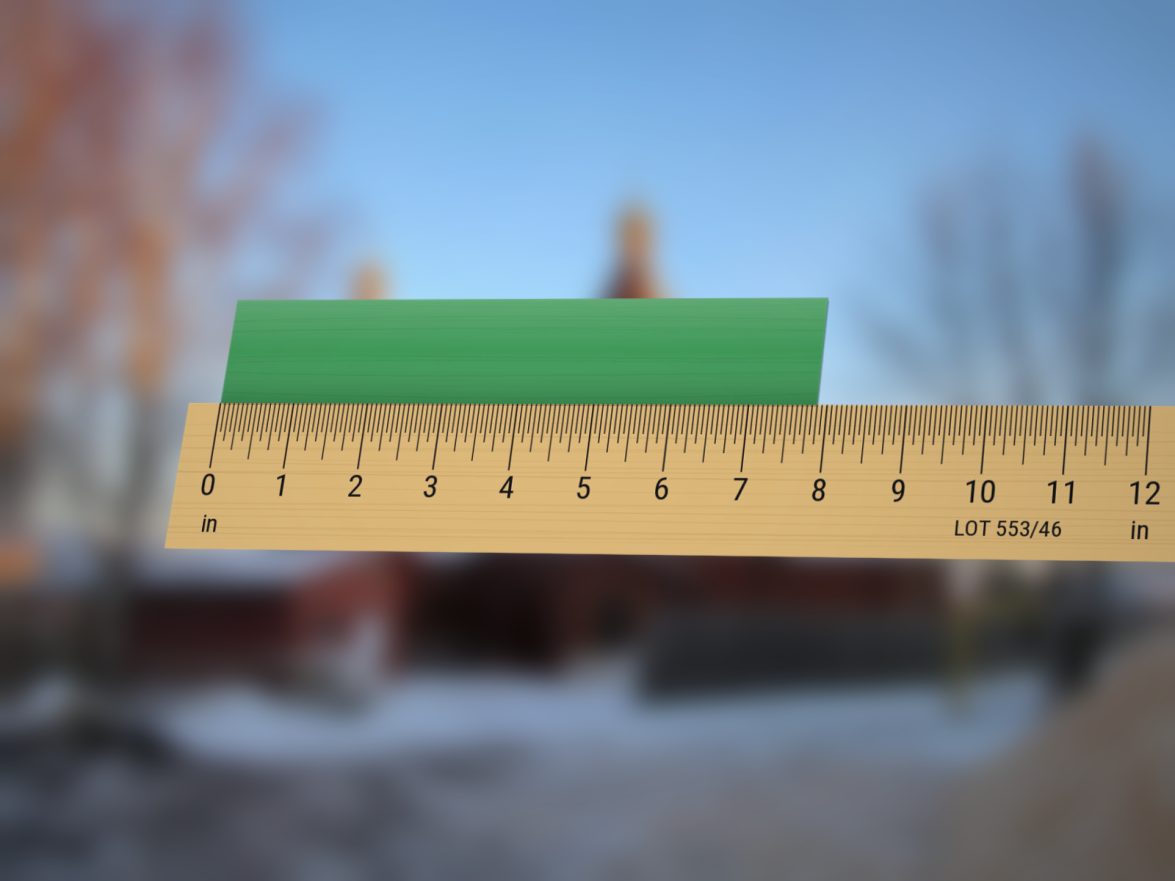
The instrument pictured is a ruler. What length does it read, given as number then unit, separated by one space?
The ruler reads 7.875 in
